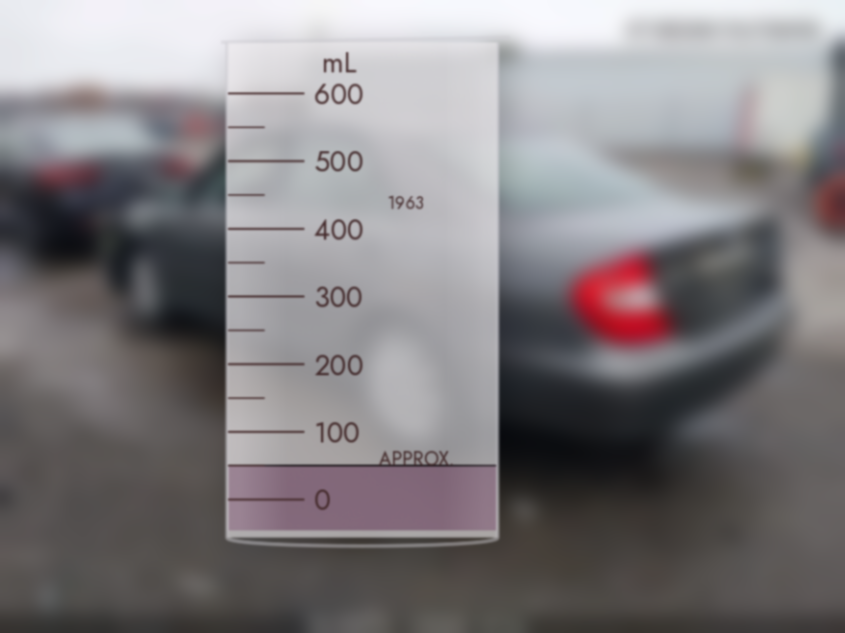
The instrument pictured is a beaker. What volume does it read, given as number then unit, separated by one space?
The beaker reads 50 mL
